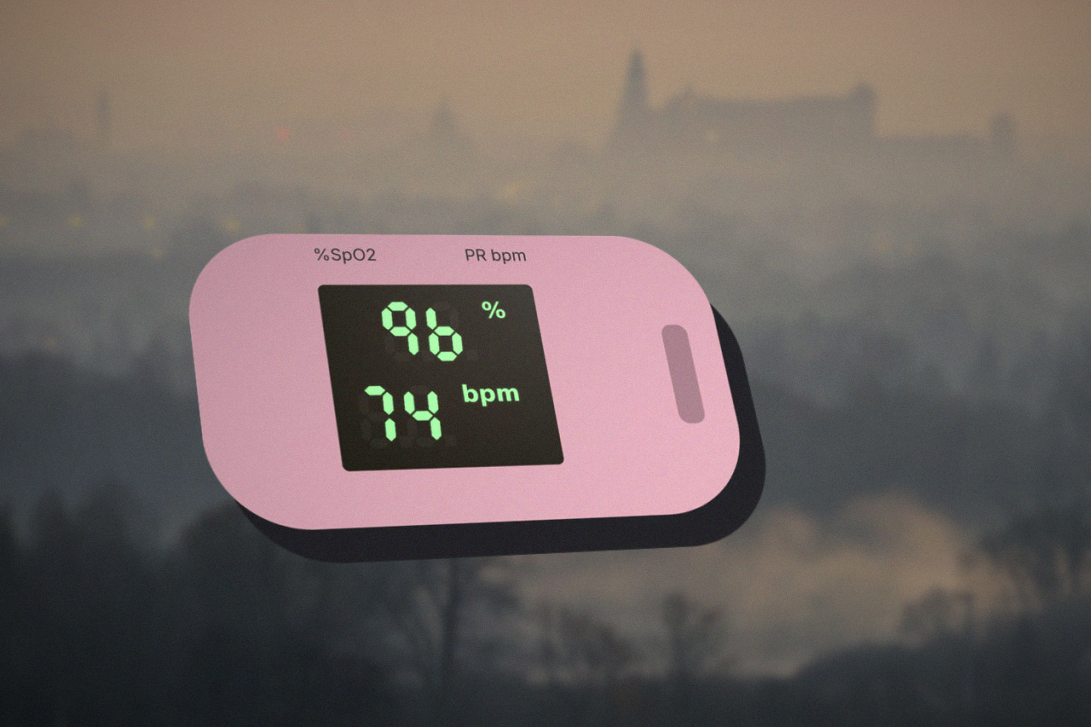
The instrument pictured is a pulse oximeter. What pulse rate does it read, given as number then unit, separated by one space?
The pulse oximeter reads 74 bpm
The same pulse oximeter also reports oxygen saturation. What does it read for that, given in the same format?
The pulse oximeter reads 96 %
